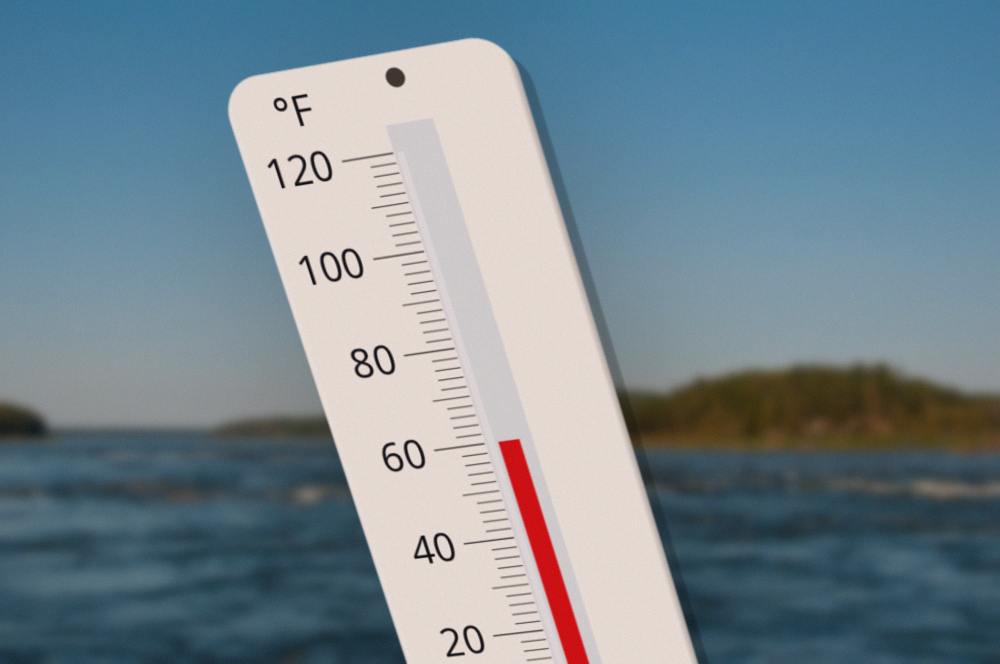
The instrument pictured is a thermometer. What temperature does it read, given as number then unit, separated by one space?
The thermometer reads 60 °F
